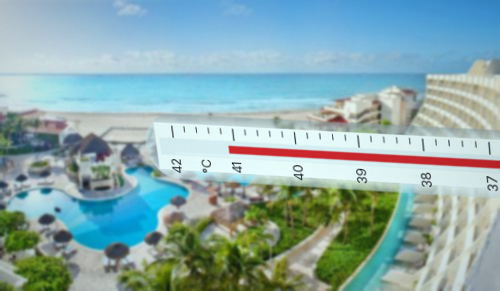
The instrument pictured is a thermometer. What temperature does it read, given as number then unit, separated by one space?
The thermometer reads 41.1 °C
